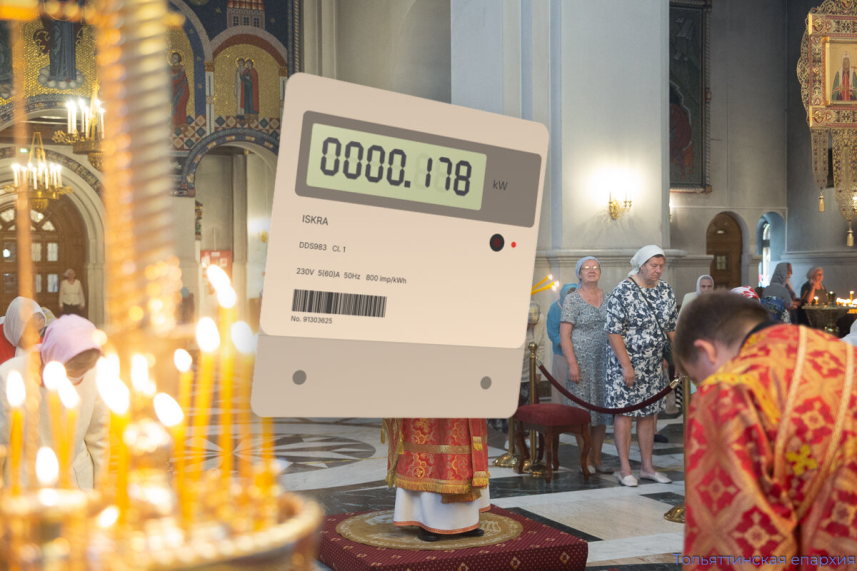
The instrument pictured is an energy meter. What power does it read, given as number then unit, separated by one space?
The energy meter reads 0.178 kW
